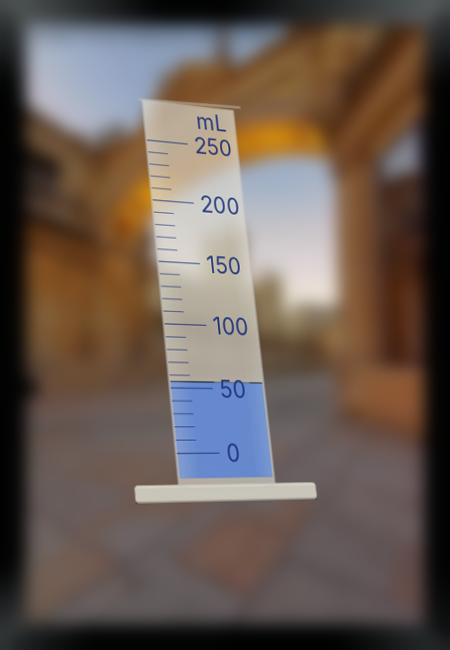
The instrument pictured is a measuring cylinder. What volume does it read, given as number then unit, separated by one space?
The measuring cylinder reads 55 mL
